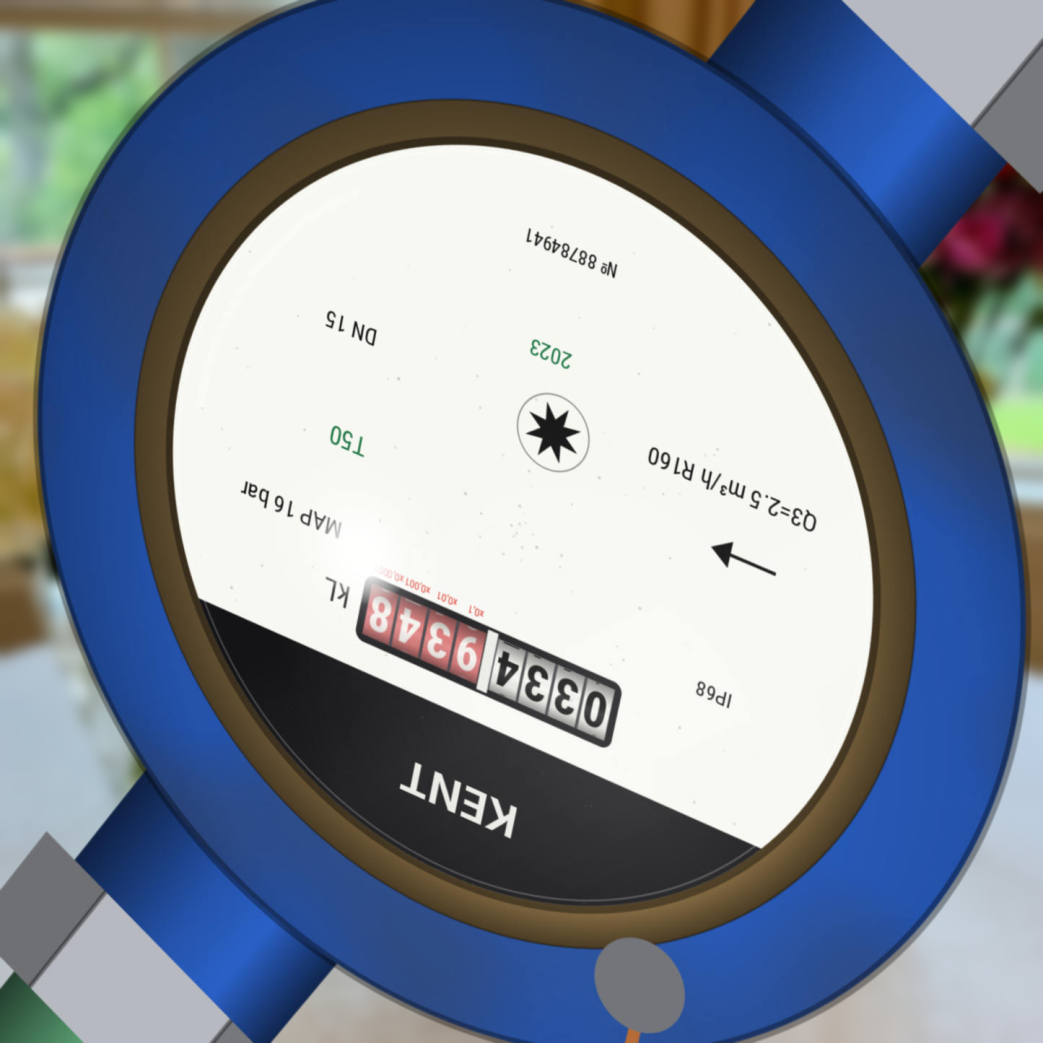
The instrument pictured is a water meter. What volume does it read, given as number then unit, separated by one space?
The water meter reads 334.9348 kL
